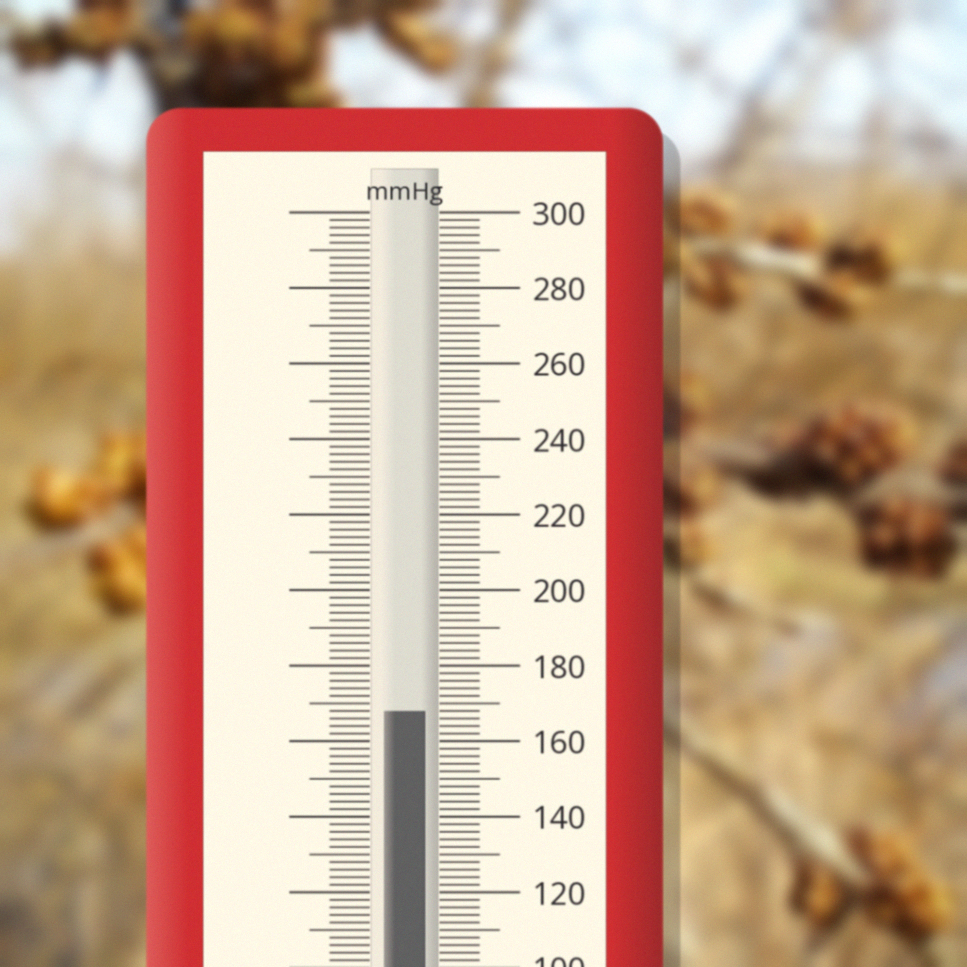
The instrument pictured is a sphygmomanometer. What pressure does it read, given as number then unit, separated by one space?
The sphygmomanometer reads 168 mmHg
